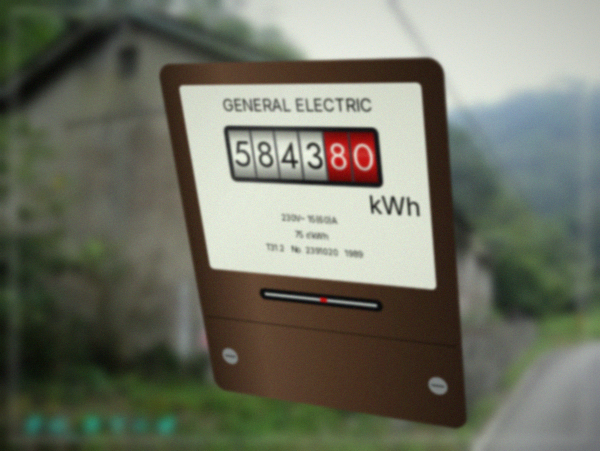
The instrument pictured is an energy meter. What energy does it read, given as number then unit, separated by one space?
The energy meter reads 5843.80 kWh
